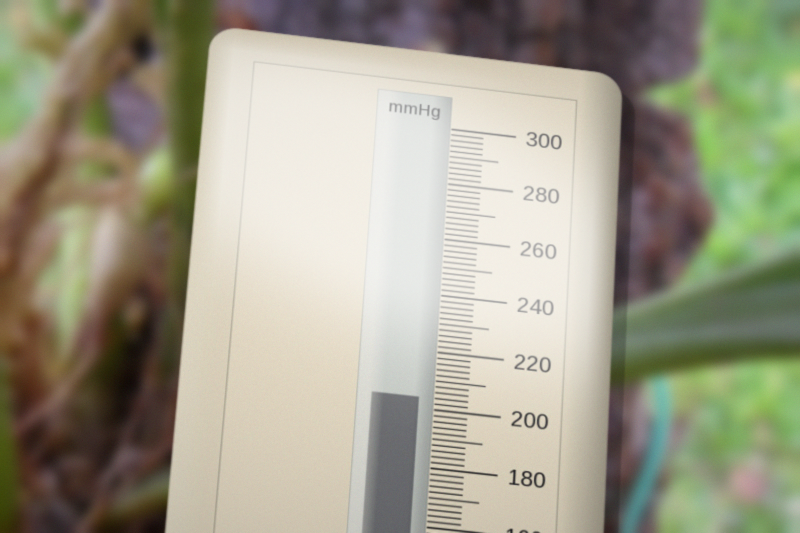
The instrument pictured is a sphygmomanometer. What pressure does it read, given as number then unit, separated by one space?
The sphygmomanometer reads 204 mmHg
